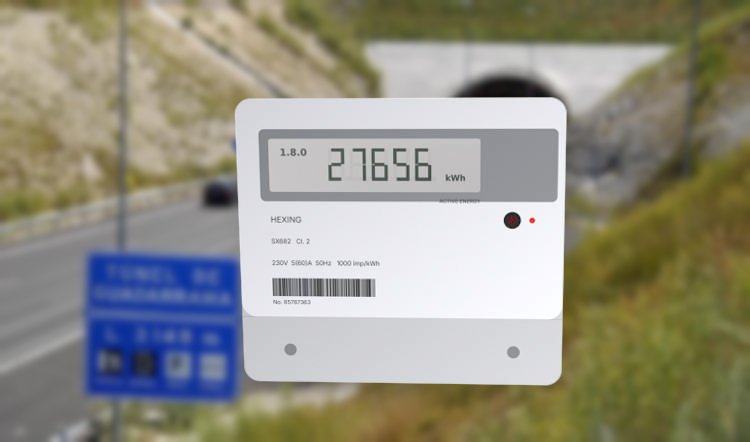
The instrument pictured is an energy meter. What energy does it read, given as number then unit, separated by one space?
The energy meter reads 27656 kWh
